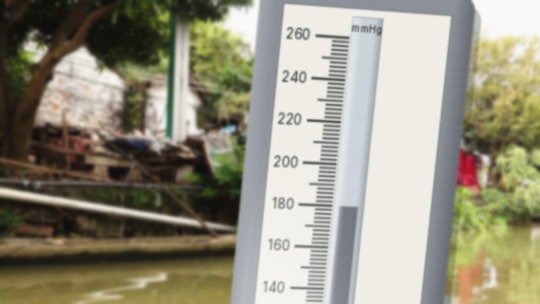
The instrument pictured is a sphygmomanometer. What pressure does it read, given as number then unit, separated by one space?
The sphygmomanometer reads 180 mmHg
